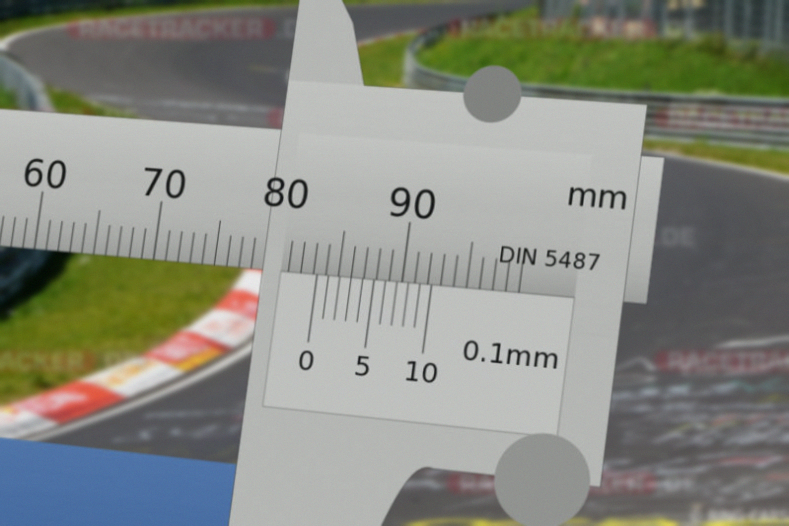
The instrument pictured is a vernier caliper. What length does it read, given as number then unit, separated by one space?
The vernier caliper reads 83.3 mm
